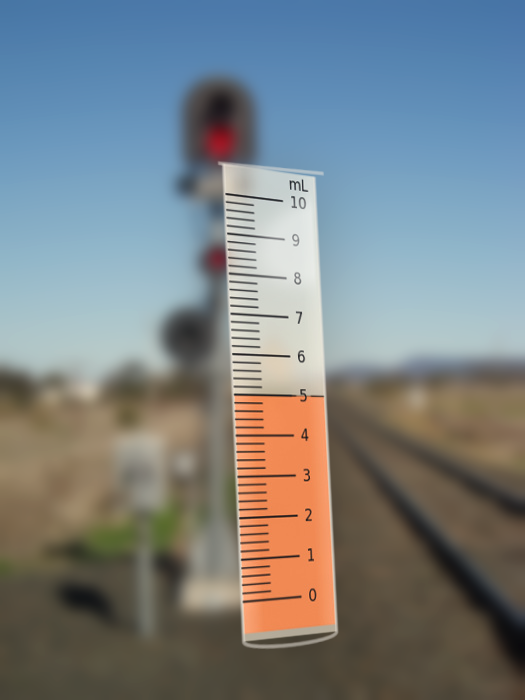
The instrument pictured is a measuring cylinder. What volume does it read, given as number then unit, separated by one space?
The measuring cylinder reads 5 mL
